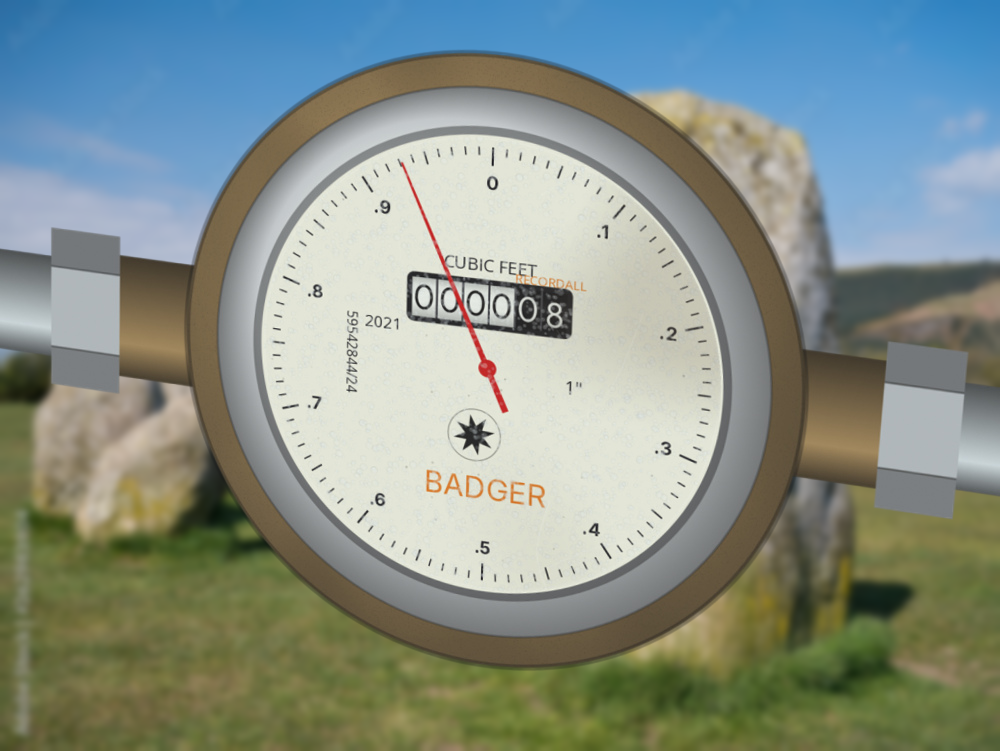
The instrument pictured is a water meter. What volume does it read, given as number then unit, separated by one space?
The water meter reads 7.93 ft³
